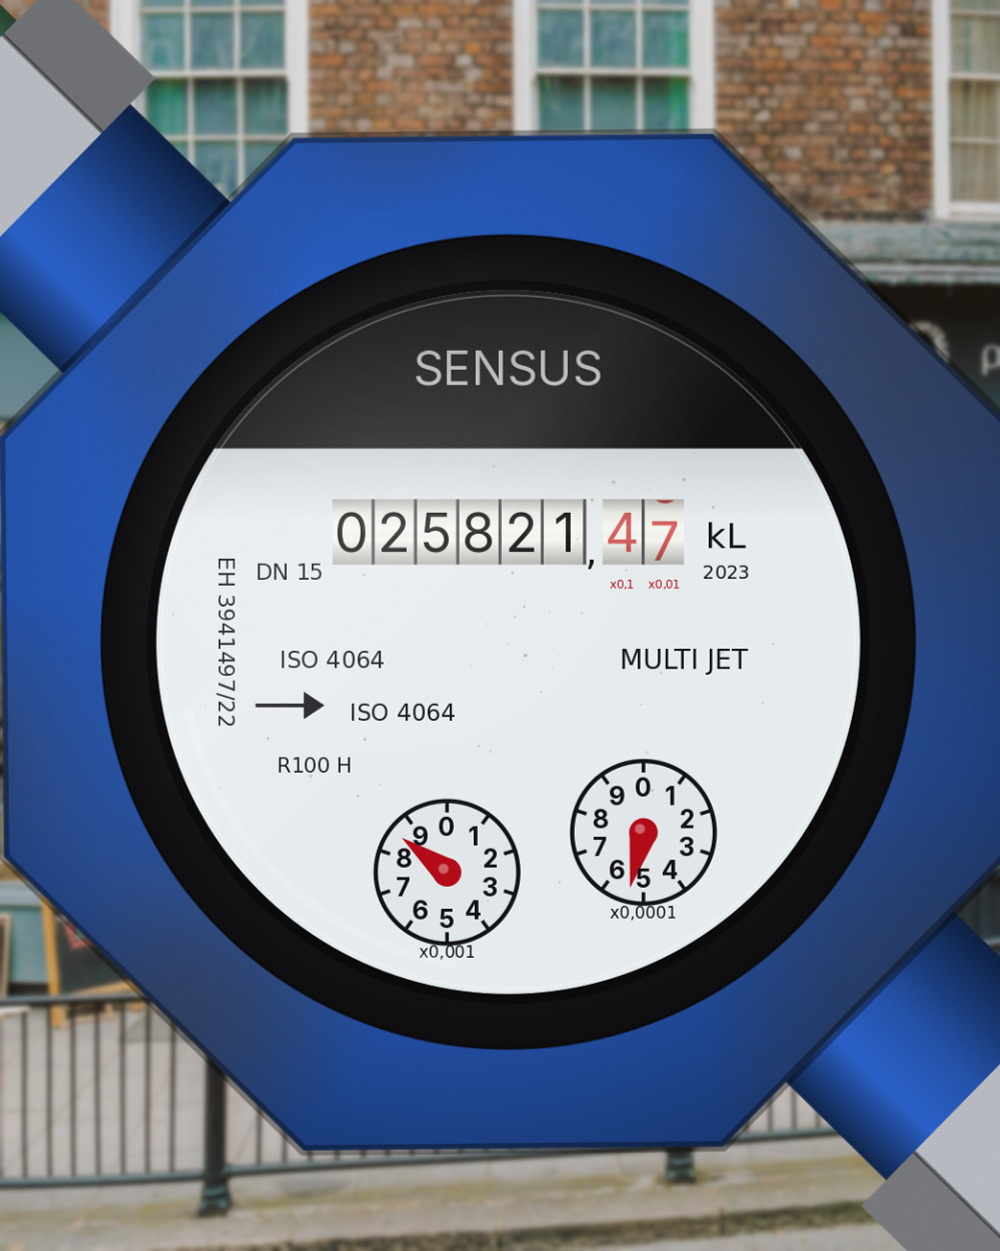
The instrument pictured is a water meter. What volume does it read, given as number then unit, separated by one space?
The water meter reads 25821.4685 kL
